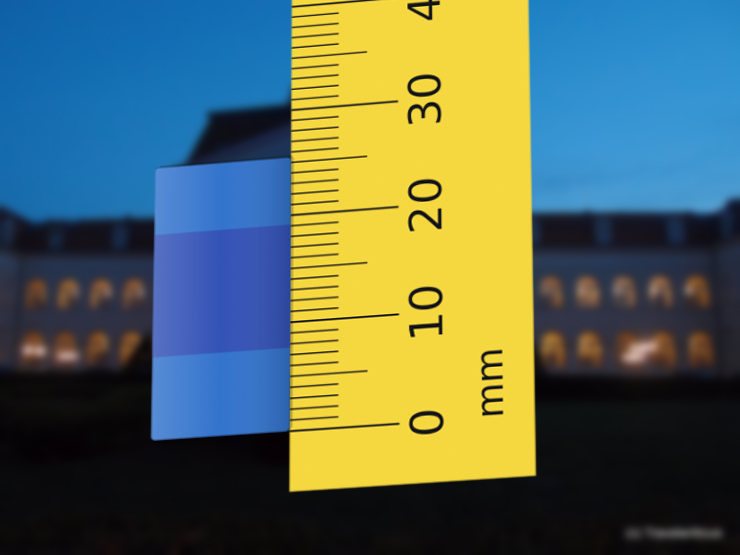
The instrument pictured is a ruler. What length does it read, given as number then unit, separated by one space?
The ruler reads 25.5 mm
